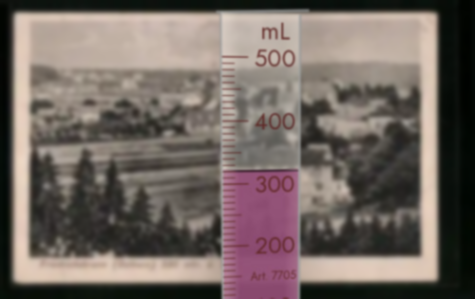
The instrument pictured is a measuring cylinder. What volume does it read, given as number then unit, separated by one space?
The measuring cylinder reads 320 mL
